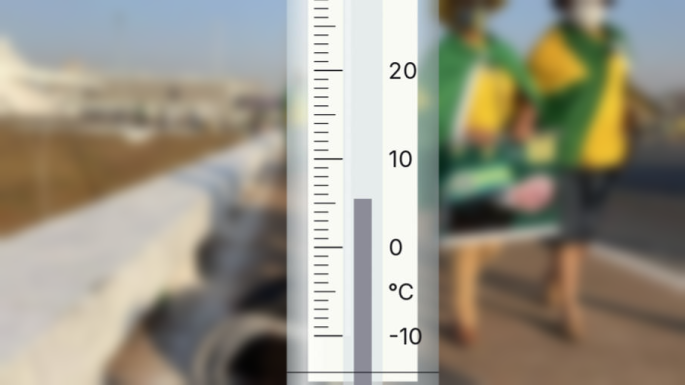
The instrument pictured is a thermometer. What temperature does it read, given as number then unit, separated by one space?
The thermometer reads 5.5 °C
